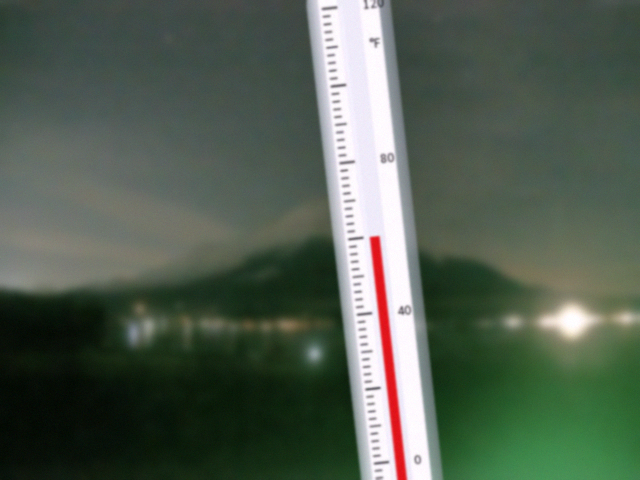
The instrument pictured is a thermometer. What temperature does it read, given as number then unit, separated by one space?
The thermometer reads 60 °F
